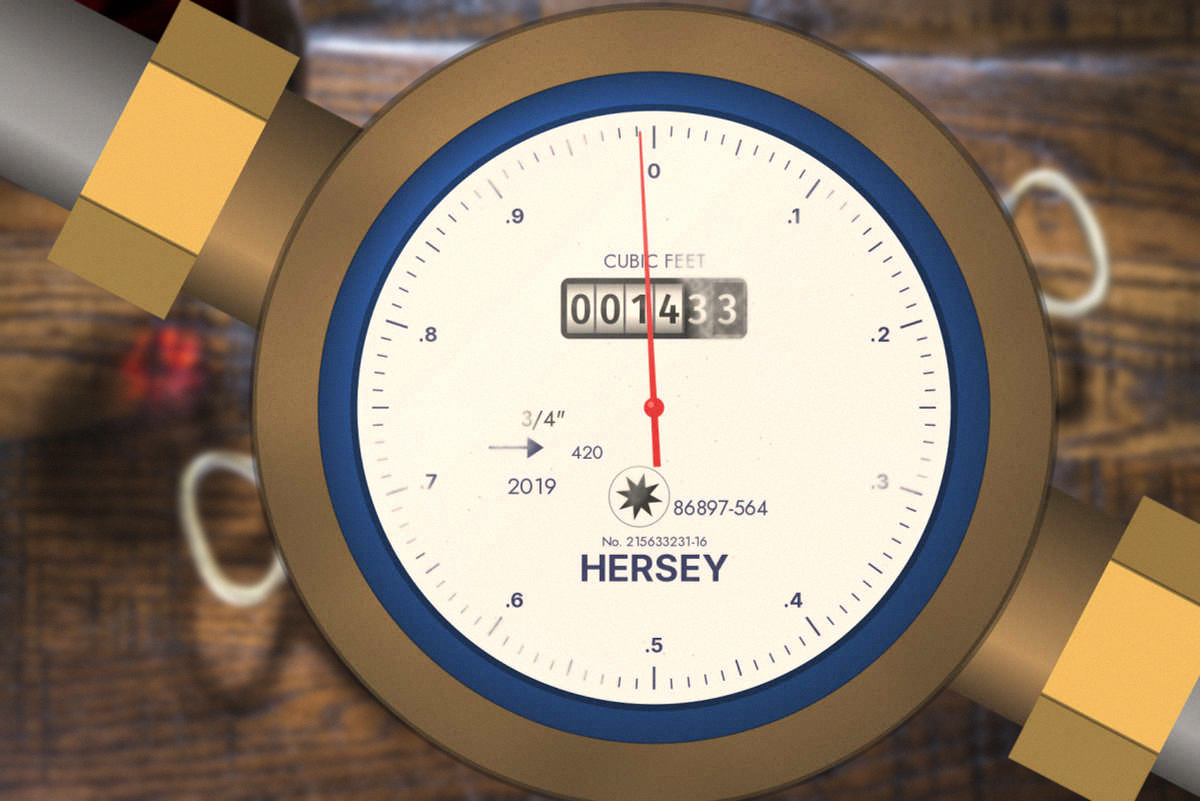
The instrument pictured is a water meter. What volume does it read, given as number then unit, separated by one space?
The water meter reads 1432.99 ft³
